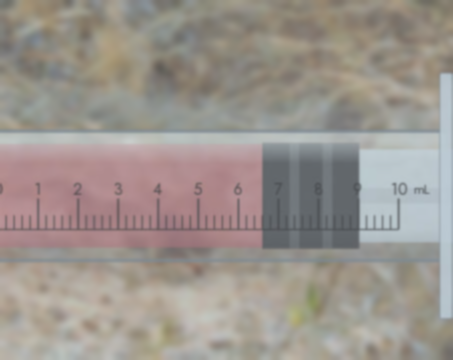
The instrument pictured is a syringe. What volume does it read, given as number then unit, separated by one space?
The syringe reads 6.6 mL
